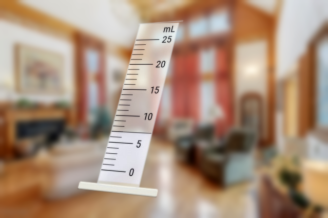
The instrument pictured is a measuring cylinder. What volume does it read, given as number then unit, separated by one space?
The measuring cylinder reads 7 mL
